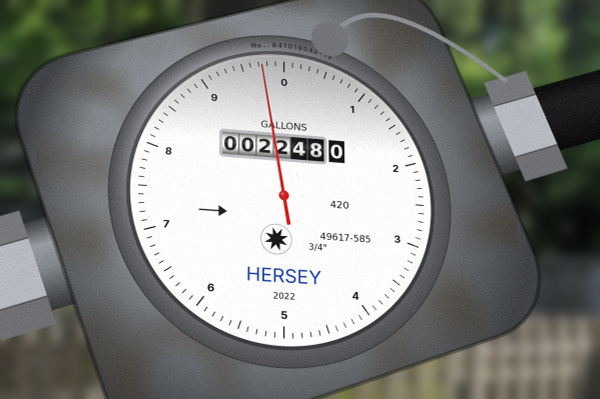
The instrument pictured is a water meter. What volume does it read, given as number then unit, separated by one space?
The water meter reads 22479.7 gal
